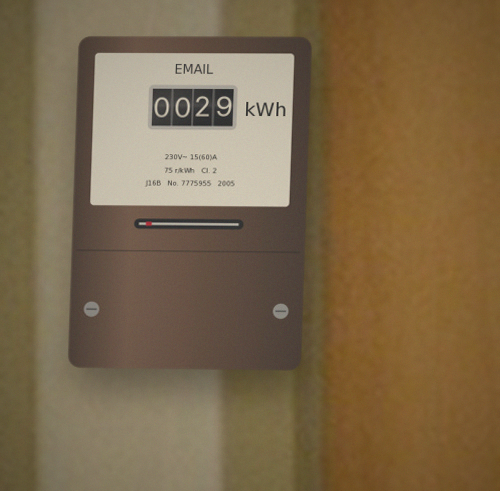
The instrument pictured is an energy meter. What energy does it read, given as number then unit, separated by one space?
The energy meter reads 29 kWh
